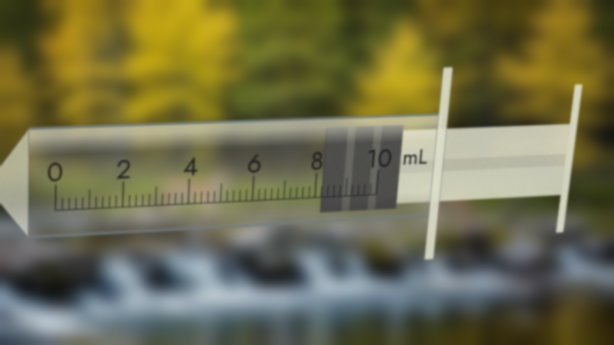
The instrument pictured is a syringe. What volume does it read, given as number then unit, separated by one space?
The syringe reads 8.2 mL
